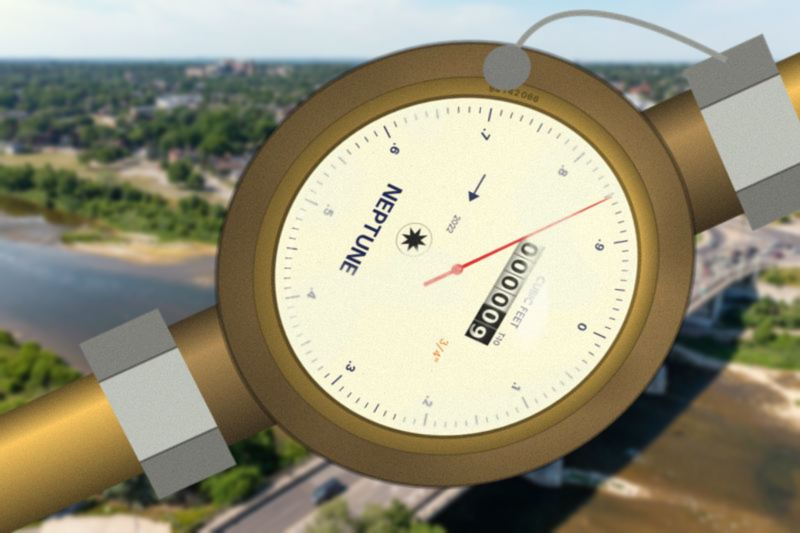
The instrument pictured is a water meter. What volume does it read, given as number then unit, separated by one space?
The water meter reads 8.85 ft³
